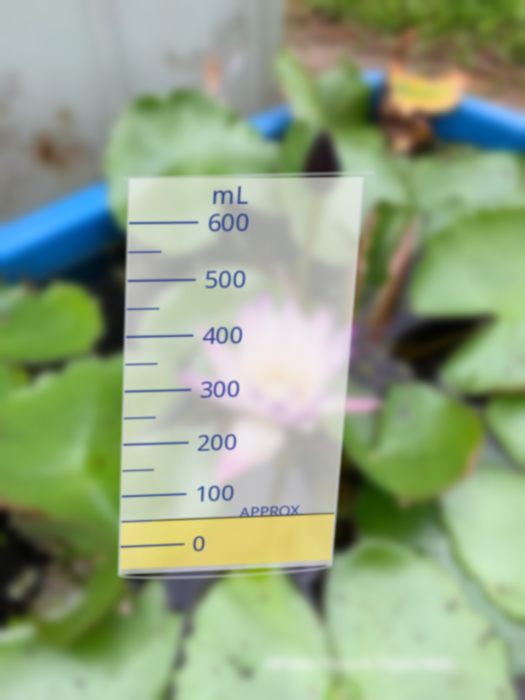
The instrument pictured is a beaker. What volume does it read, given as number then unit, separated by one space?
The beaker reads 50 mL
